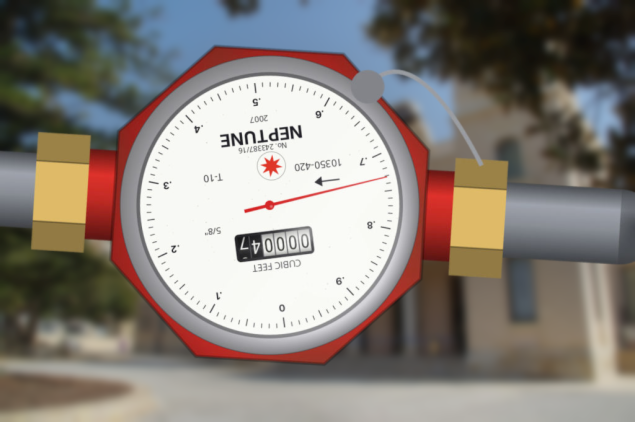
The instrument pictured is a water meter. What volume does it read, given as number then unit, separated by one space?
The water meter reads 46.73 ft³
